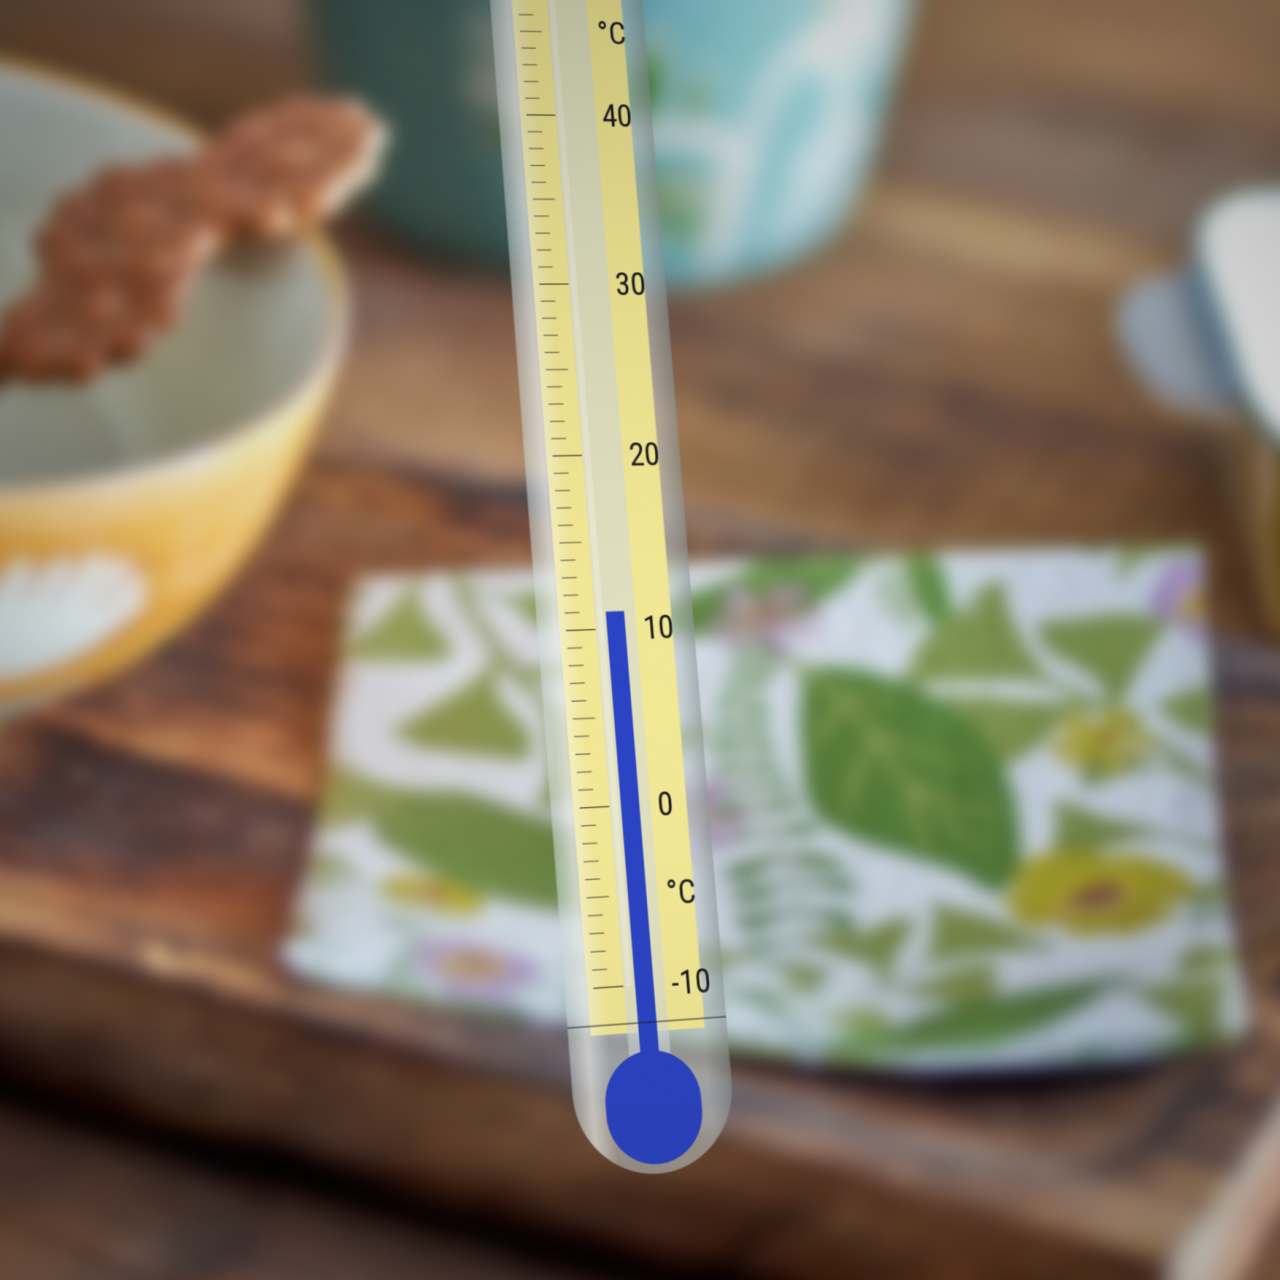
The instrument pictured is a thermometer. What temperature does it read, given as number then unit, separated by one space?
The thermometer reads 11 °C
